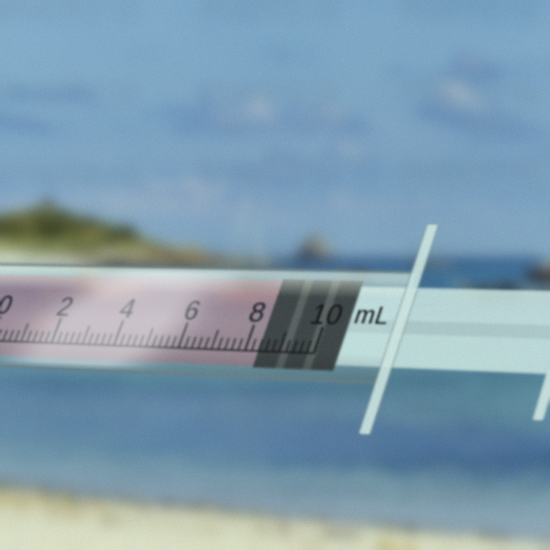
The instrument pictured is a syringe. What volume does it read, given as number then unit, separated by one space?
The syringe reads 8.4 mL
